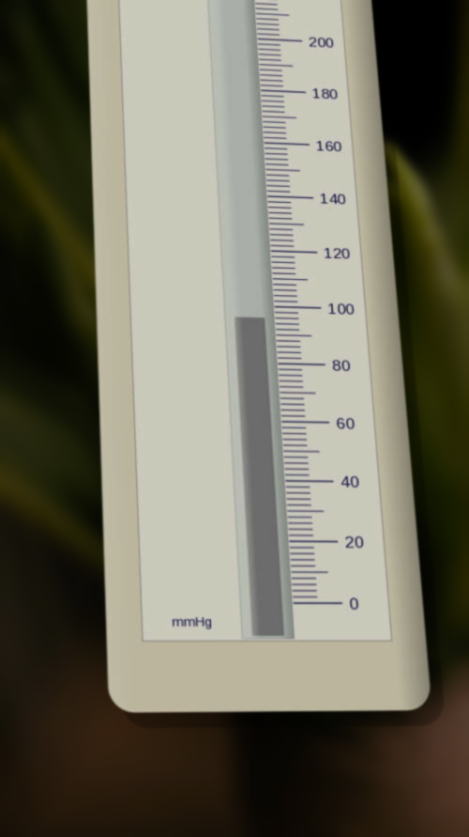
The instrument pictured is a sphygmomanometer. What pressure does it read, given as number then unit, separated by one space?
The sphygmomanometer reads 96 mmHg
